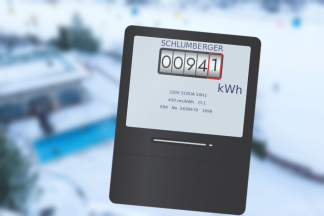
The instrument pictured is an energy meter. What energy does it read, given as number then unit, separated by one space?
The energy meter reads 94.1 kWh
